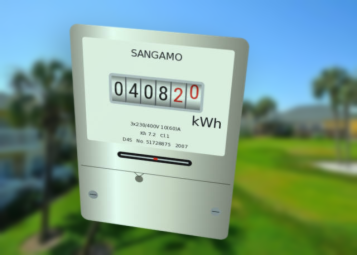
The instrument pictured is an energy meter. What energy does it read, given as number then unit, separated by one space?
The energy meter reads 408.20 kWh
